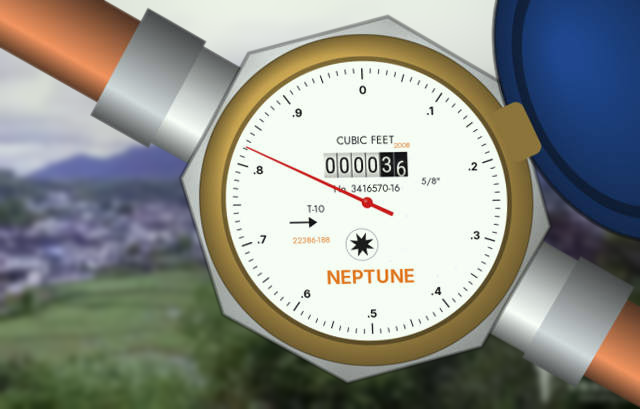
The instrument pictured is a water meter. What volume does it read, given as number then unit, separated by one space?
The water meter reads 35.82 ft³
